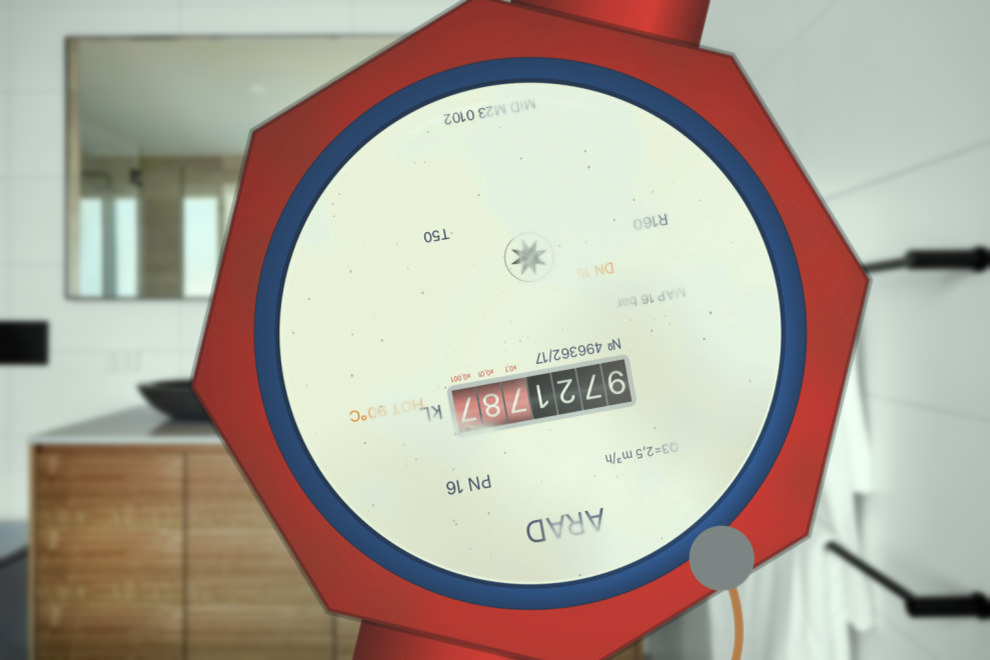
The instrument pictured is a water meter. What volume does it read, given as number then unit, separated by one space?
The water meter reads 9721.787 kL
